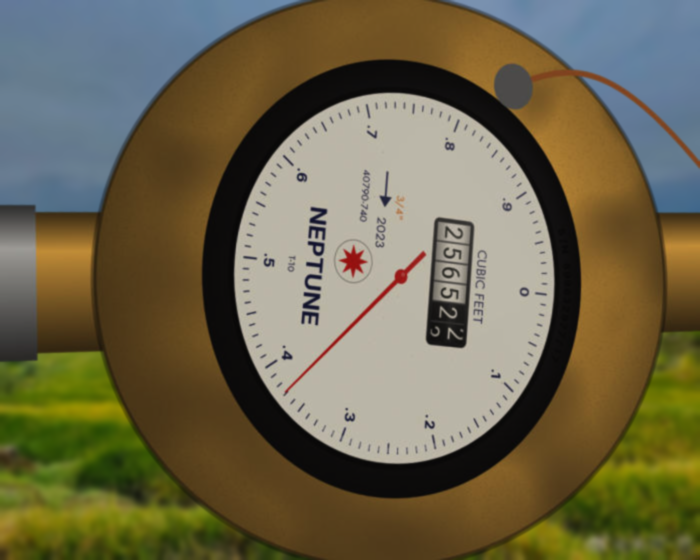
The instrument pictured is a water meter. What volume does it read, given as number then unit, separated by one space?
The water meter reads 256522.37 ft³
